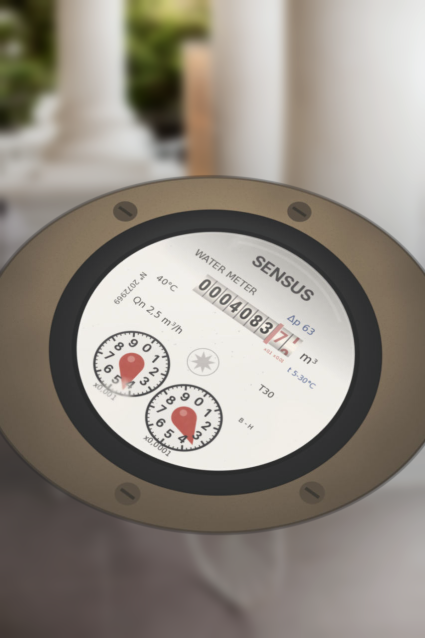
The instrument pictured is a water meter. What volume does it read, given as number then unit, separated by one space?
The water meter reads 4083.7143 m³
